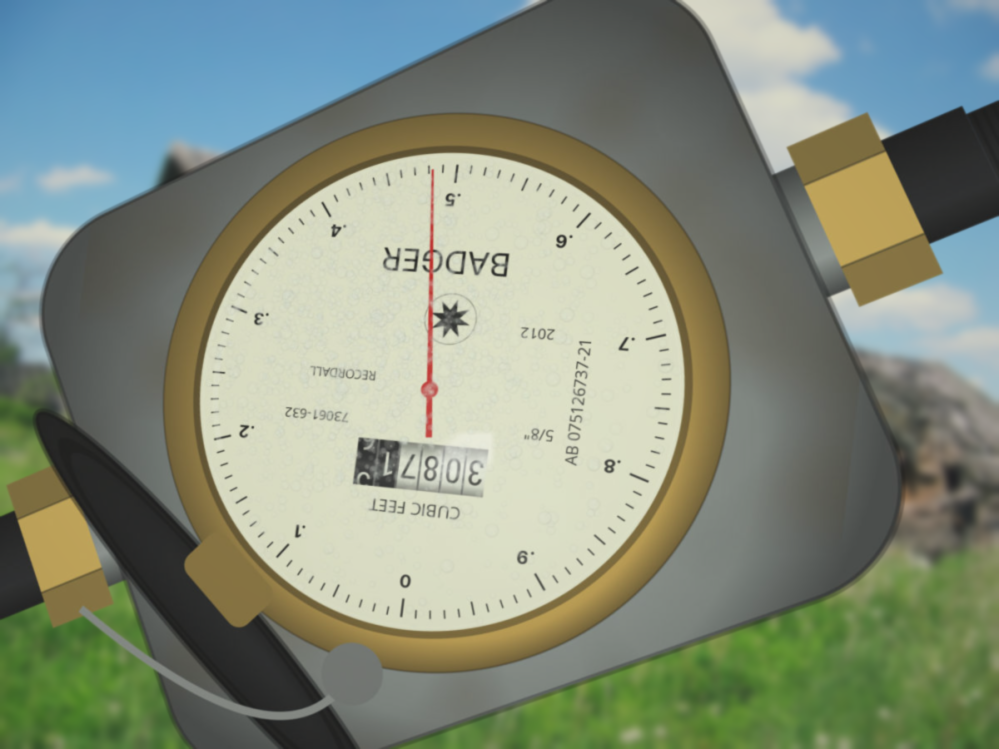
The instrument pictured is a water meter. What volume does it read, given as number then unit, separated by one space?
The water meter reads 308715.48 ft³
